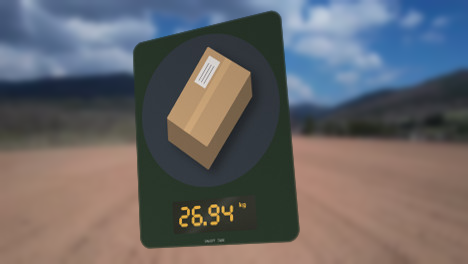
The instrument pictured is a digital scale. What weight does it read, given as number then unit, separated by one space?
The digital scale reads 26.94 kg
